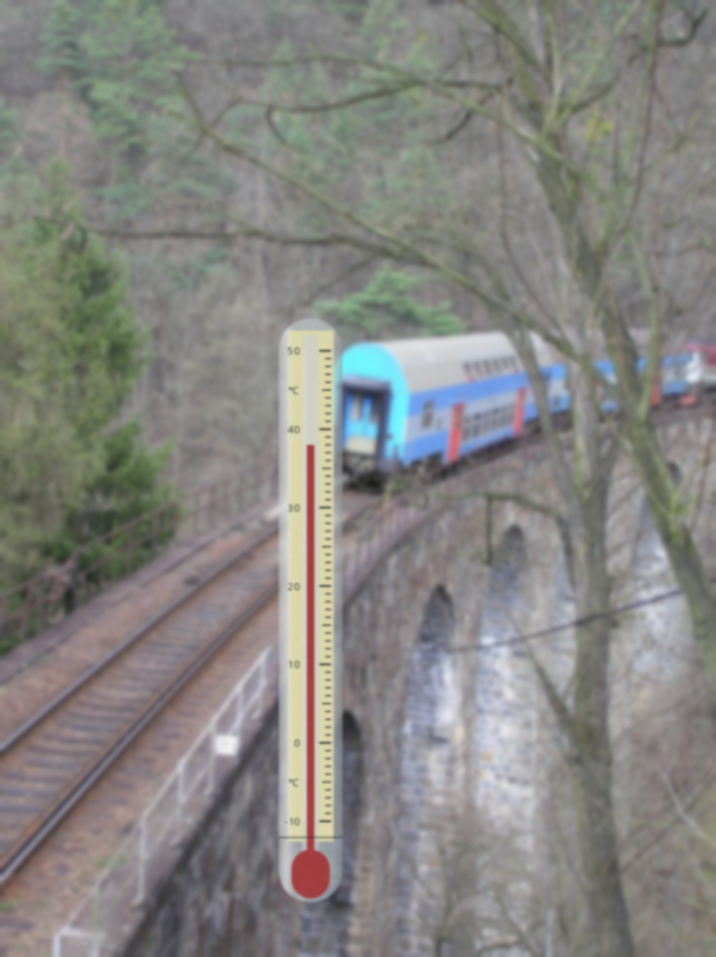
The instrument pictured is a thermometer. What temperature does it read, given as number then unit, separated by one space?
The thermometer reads 38 °C
